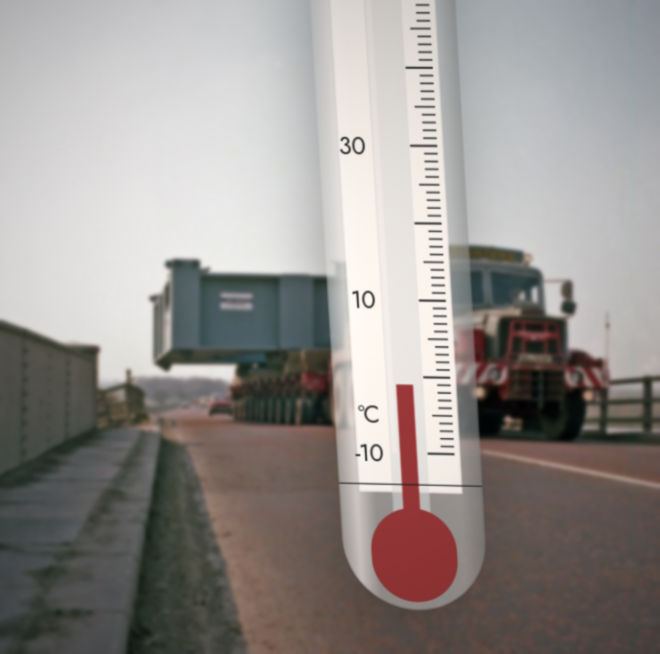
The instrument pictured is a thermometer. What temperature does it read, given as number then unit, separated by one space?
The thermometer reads -1 °C
